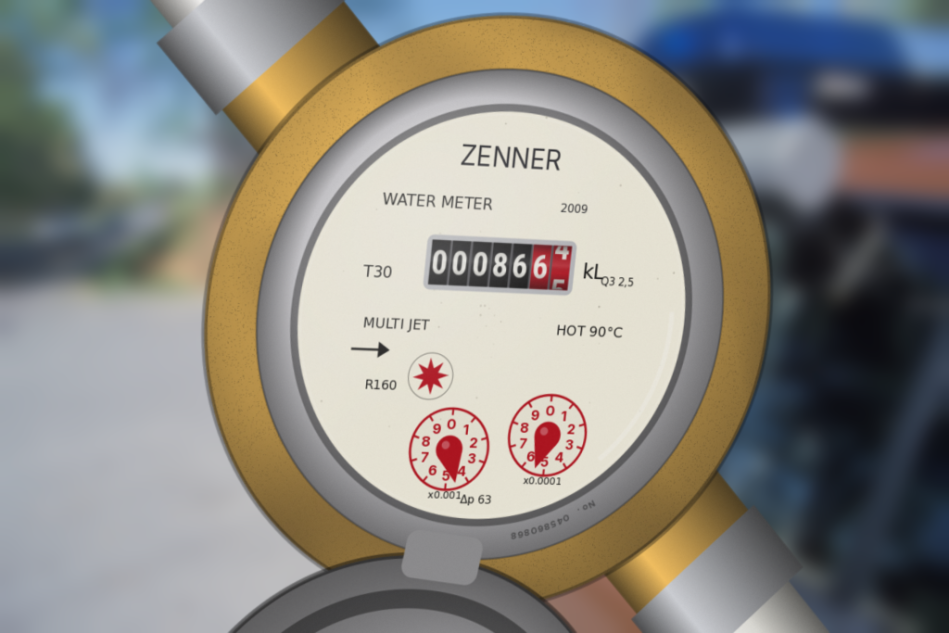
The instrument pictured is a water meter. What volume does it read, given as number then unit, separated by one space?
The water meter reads 86.6445 kL
